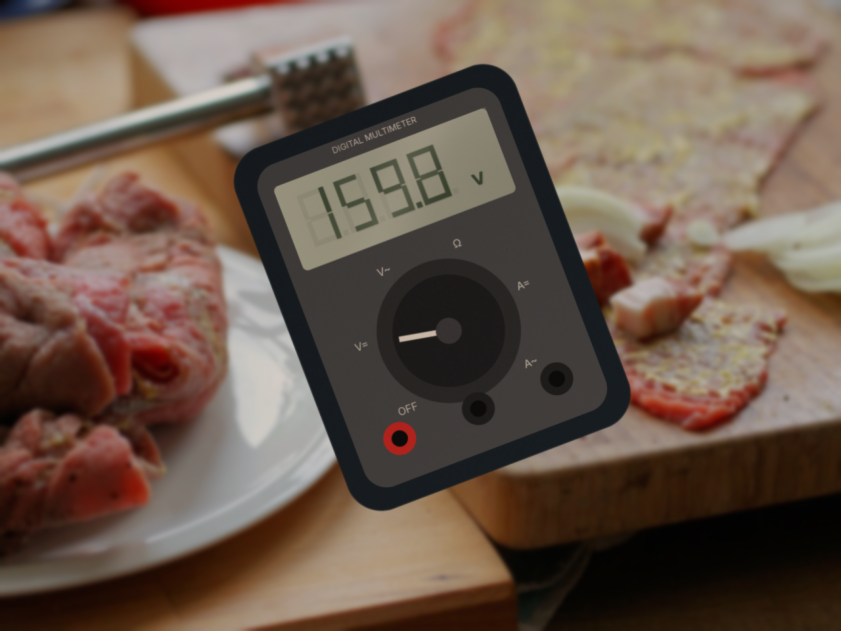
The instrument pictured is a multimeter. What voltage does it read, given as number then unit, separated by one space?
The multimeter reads 159.8 V
